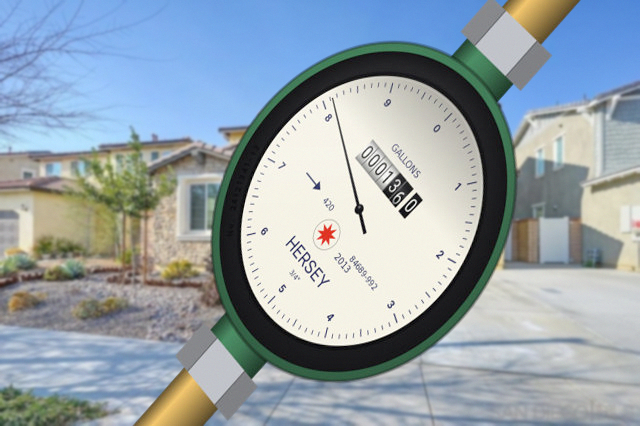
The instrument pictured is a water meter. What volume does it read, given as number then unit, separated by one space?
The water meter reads 1358.1 gal
